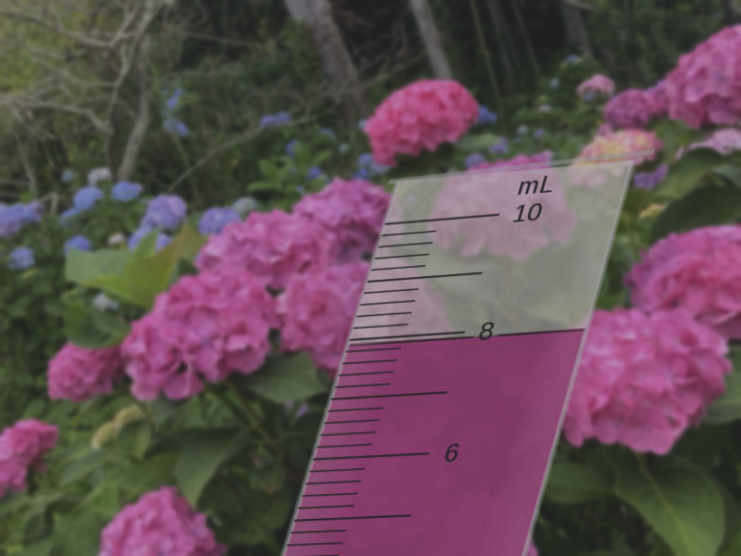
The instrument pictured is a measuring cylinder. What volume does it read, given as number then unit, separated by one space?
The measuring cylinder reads 7.9 mL
